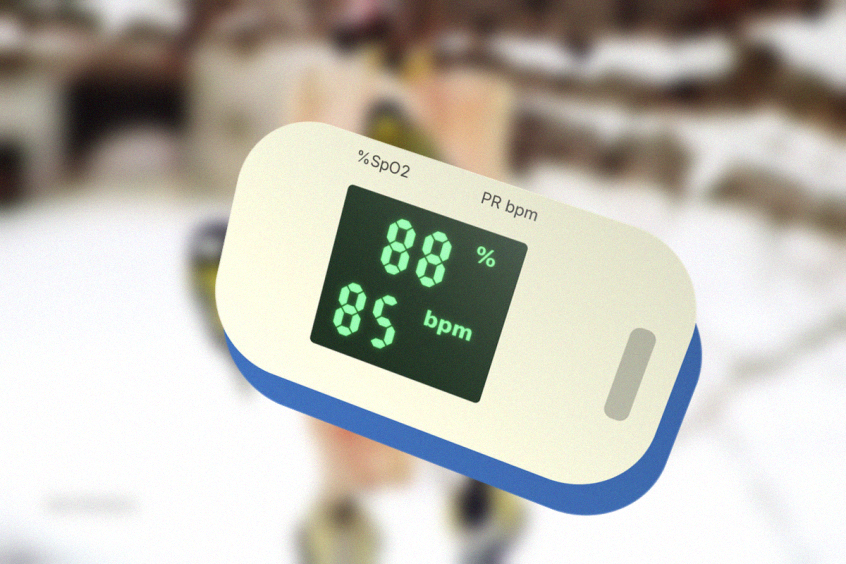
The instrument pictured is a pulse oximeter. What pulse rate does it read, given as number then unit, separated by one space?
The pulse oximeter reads 85 bpm
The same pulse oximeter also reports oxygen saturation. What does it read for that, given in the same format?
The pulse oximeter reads 88 %
